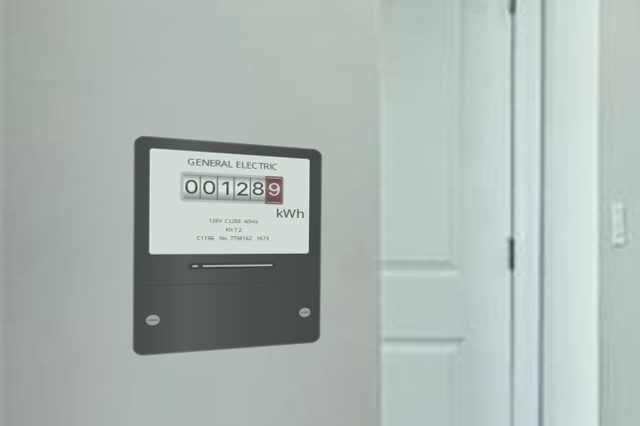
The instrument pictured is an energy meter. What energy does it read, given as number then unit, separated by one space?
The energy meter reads 128.9 kWh
